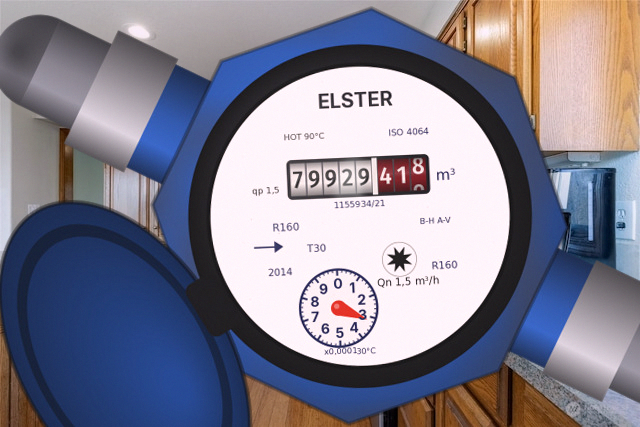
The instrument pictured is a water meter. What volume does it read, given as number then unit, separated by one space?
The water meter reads 79929.4183 m³
